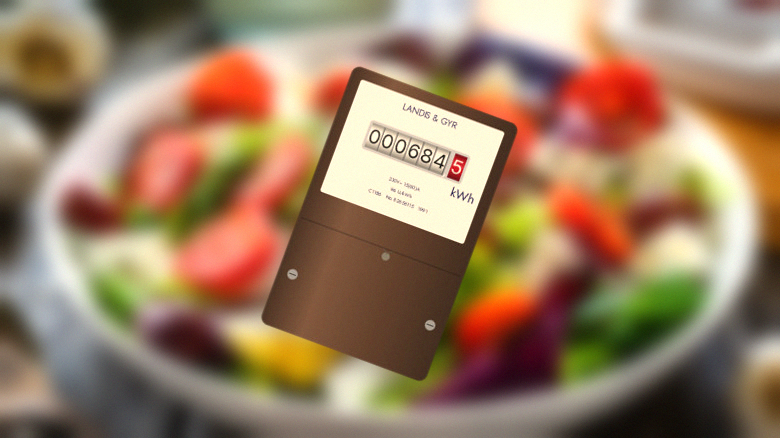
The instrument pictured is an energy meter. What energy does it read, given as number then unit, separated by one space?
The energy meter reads 684.5 kWh
